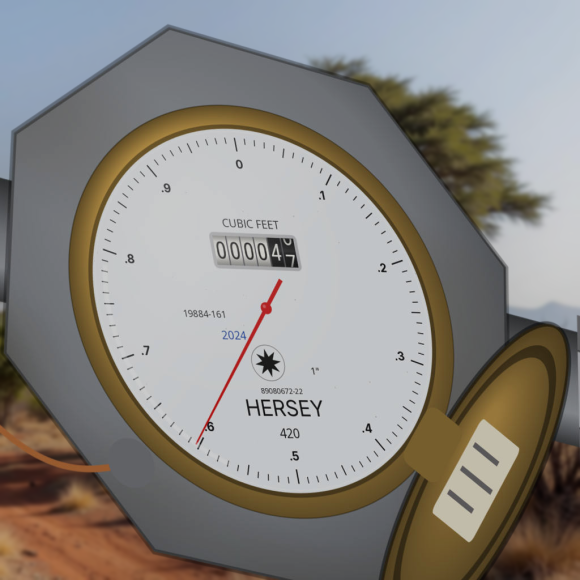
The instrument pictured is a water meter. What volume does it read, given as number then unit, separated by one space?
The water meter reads 46.60 ft³
